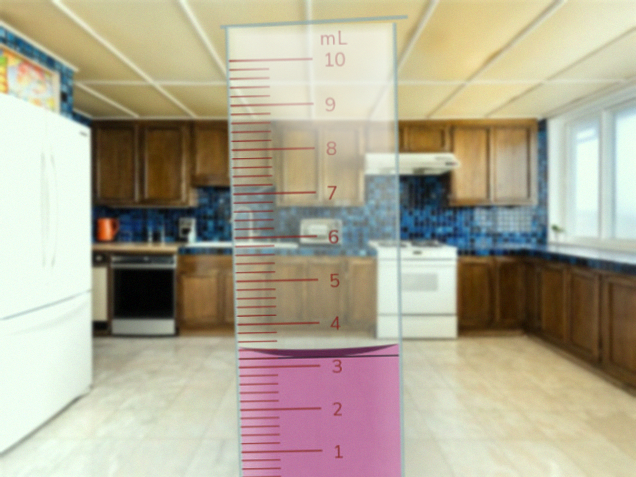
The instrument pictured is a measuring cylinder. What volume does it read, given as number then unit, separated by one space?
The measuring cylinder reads 3.2 mL
